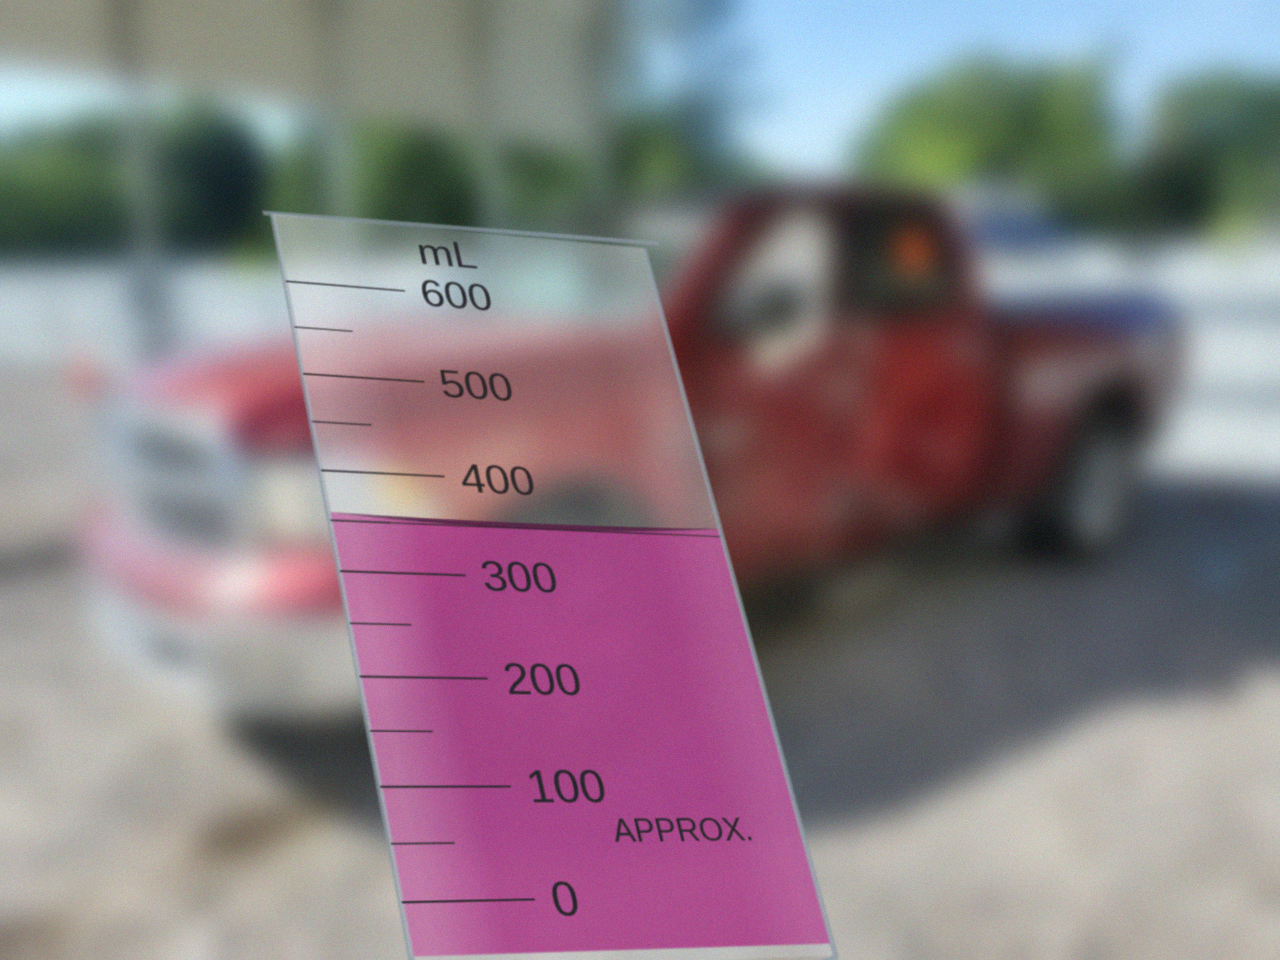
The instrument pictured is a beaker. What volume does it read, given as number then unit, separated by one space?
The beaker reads 350 mL
